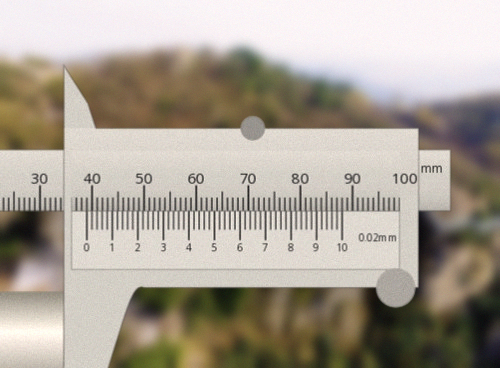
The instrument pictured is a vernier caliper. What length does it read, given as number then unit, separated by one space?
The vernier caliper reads 39.0 mm
